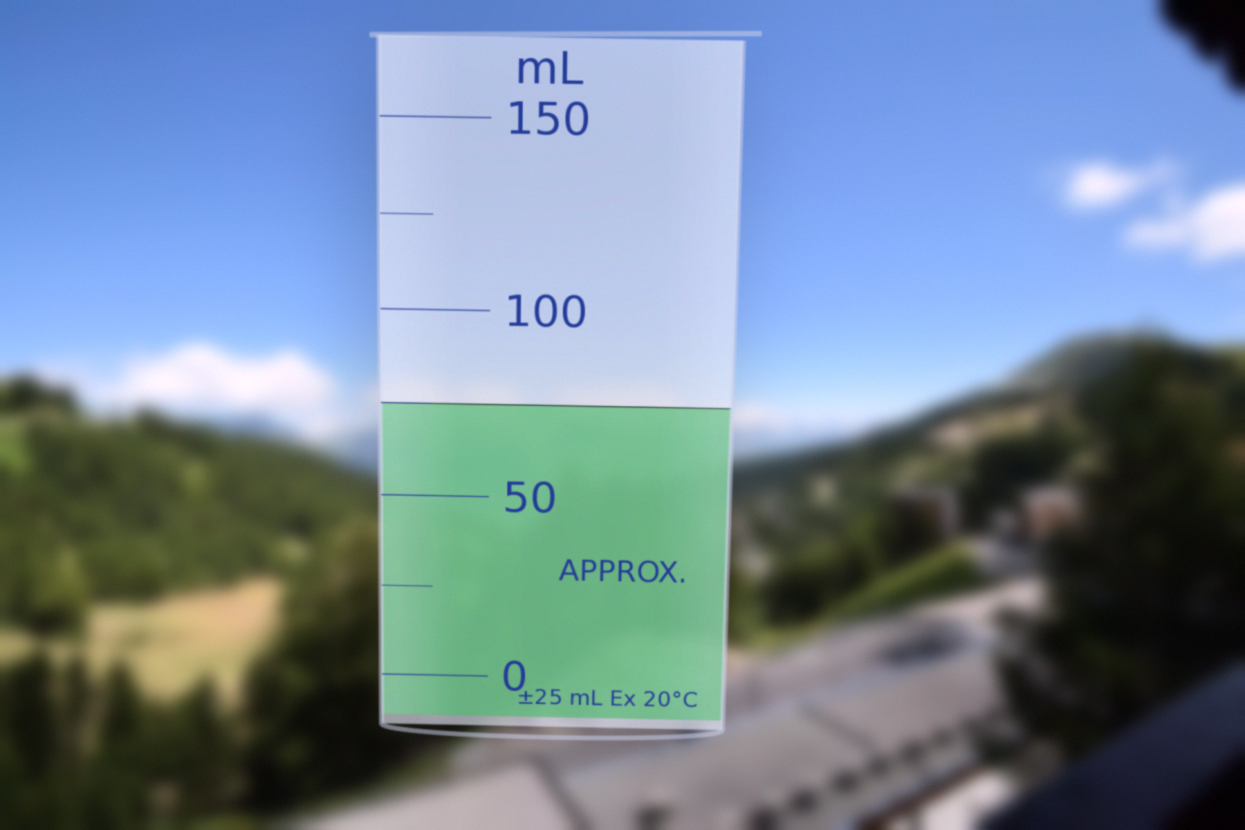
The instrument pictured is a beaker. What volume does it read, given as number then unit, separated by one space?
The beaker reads 75 mL
